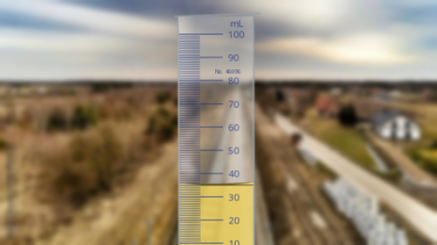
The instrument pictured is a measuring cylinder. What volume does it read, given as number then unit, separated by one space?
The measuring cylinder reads 35 mL
